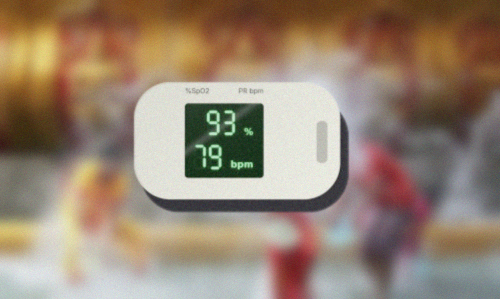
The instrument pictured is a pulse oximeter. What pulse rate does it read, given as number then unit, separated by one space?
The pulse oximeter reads 79 bpm
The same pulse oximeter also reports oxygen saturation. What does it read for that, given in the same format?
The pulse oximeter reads 93 %
